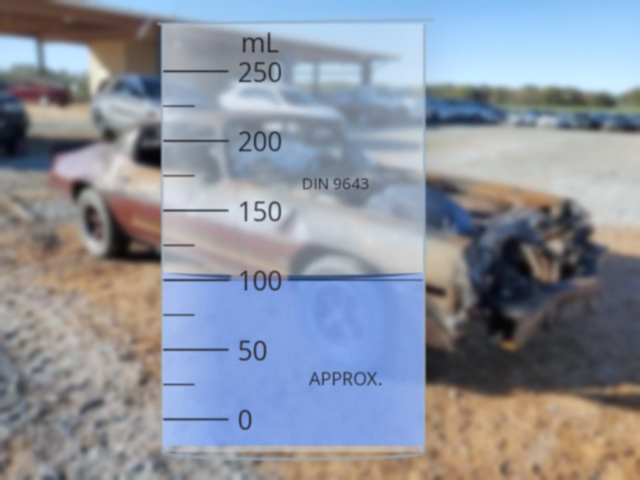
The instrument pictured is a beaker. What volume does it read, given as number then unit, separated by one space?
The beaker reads 100 mL
